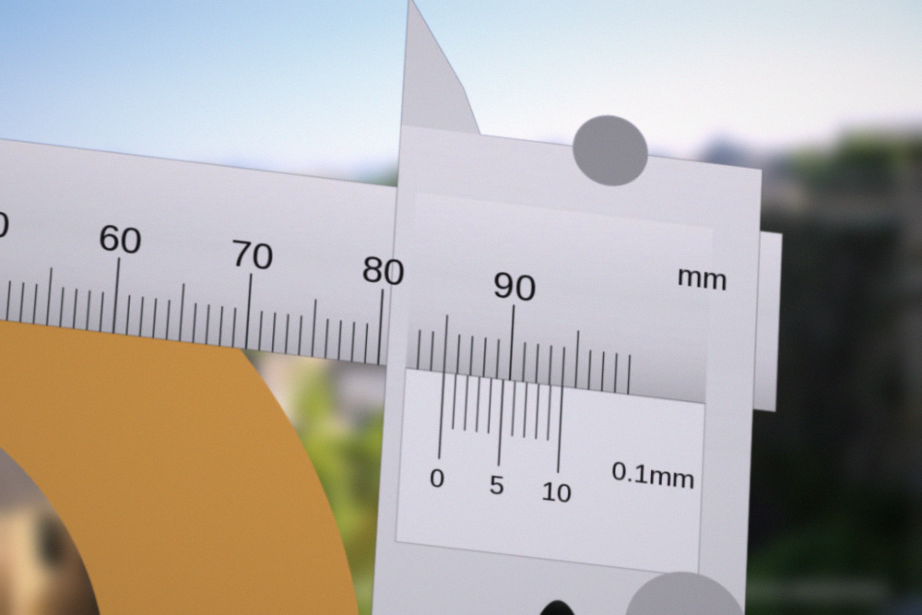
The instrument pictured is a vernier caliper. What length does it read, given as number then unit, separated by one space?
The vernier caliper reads 85.0 mm
